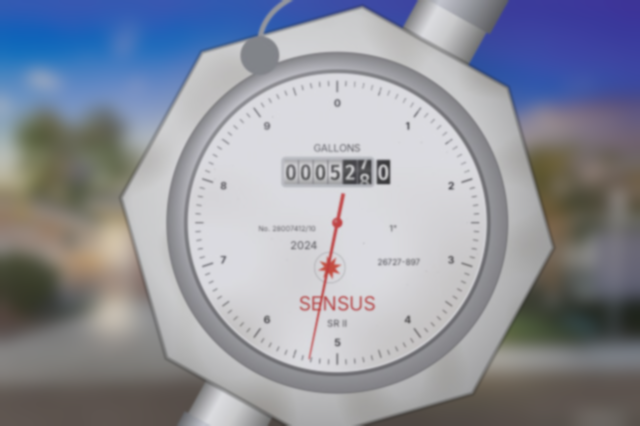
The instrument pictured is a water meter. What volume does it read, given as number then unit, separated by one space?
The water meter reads 5275.3 gal
